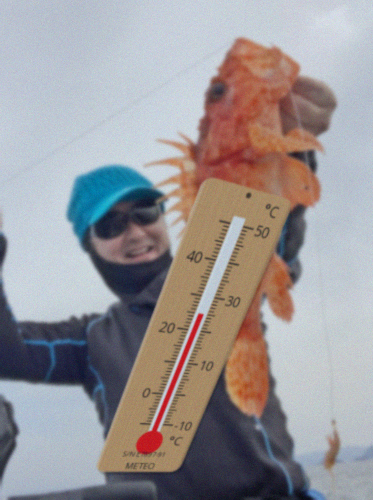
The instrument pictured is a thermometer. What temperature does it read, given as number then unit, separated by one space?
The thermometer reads 25 °C
